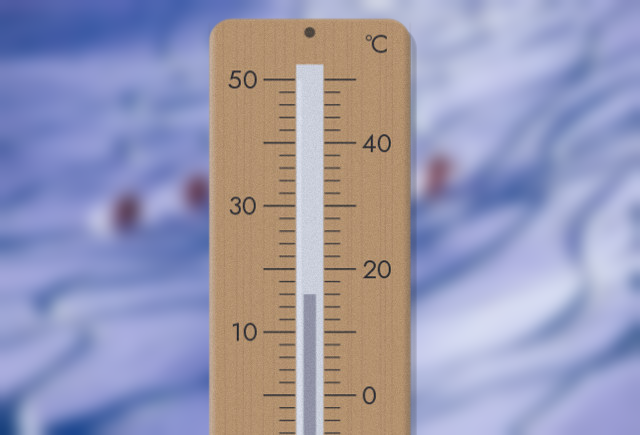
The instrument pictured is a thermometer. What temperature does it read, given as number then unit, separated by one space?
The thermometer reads 16 °C
